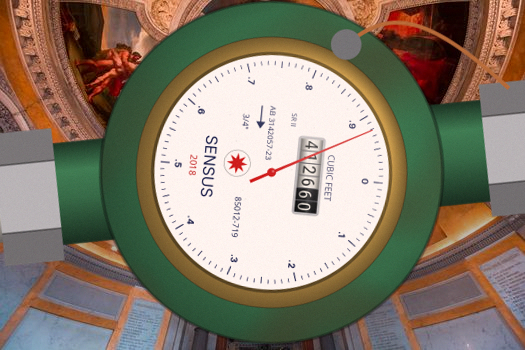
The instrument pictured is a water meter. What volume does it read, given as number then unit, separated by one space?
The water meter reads 412659.92 ft³
